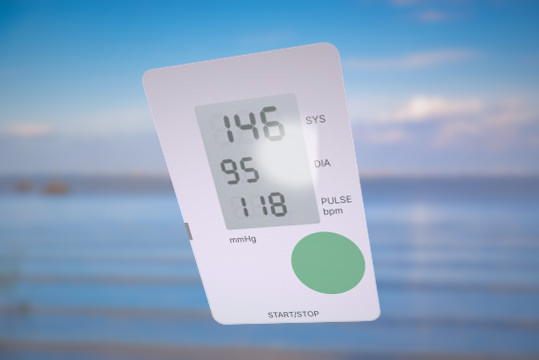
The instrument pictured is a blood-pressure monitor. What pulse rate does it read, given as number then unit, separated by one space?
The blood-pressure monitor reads 118 bpm
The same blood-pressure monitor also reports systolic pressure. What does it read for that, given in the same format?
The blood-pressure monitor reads 146 mmHg
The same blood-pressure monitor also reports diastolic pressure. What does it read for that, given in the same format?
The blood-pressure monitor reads 95 mmHg
